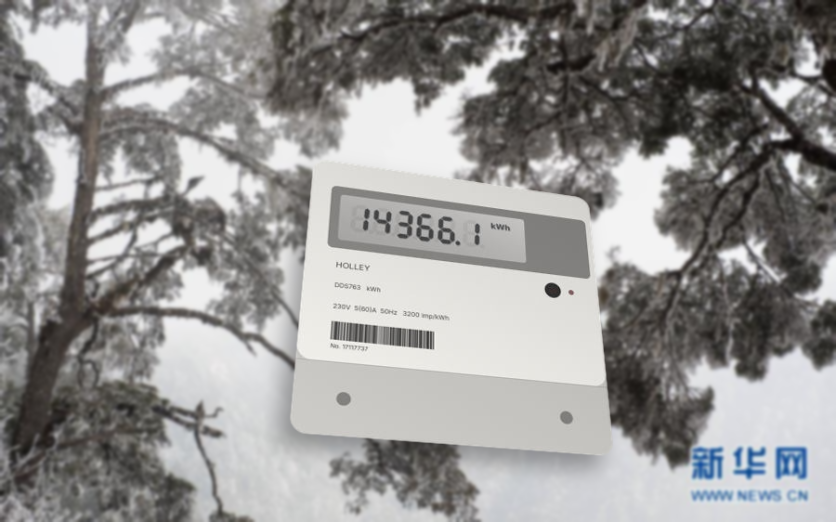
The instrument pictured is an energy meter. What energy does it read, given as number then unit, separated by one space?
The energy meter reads 14366.1 kWh
